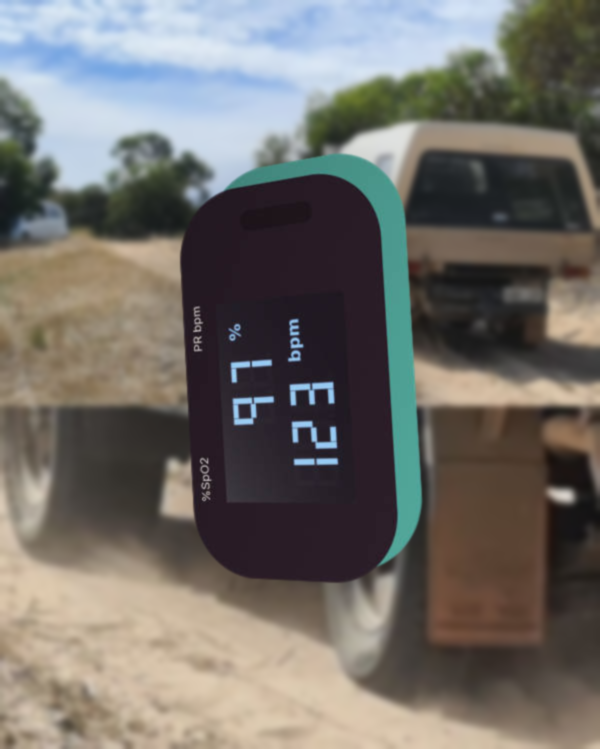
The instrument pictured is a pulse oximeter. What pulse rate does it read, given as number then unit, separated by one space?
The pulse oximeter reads 123 bpm
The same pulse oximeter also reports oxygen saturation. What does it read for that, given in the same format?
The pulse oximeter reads 97 %
